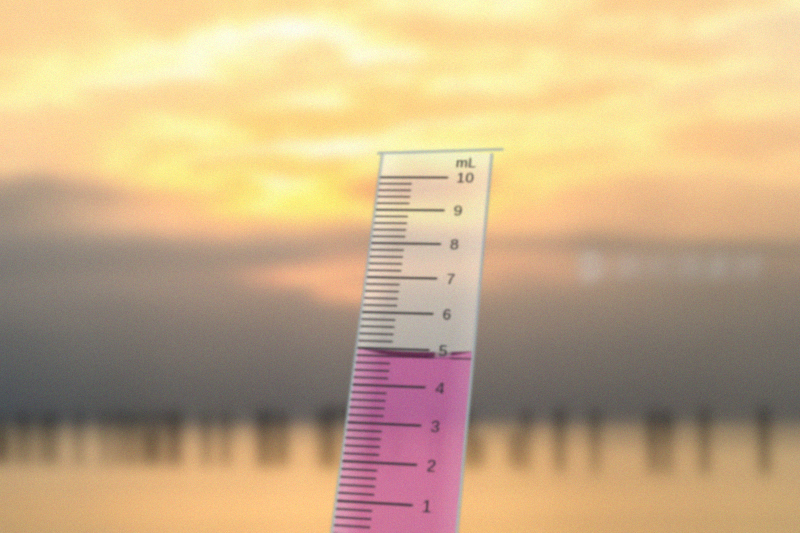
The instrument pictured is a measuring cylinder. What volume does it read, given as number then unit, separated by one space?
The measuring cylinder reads 4.8 mL
